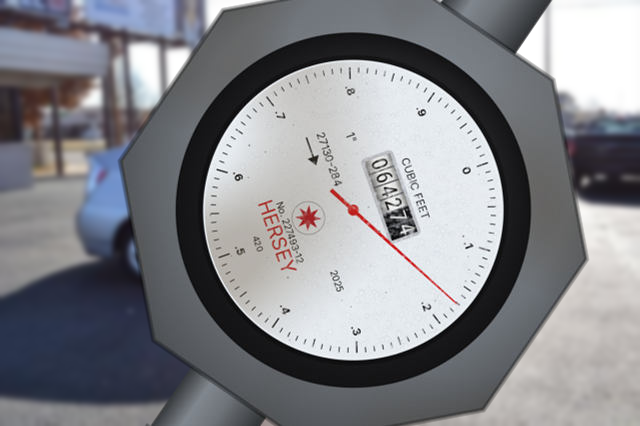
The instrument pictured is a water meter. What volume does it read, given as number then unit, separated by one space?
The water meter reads 64274.17 ft³
